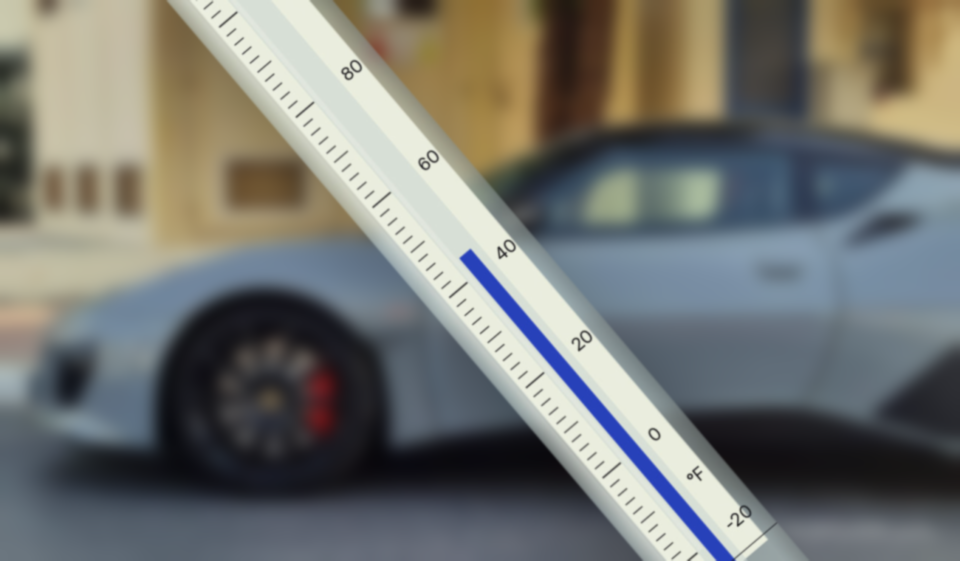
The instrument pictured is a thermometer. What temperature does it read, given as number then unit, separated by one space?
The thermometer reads 44 °F
